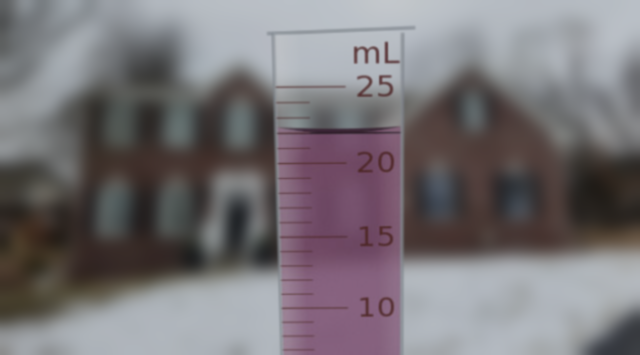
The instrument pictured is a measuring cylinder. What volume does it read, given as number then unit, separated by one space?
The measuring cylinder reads 22 mL
